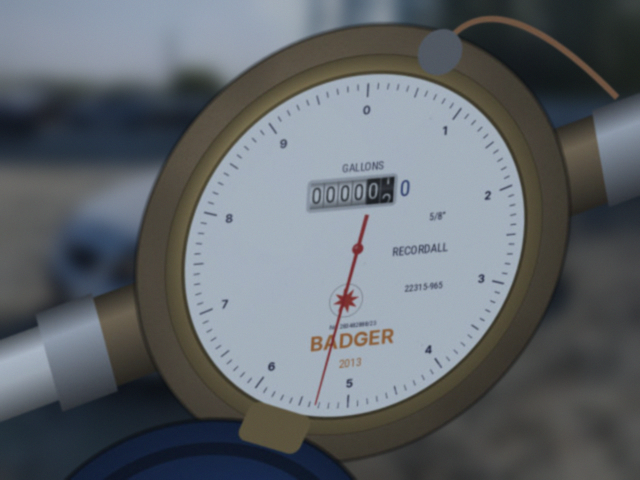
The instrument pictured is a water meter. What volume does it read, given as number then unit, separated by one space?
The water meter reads 15.3 gal
